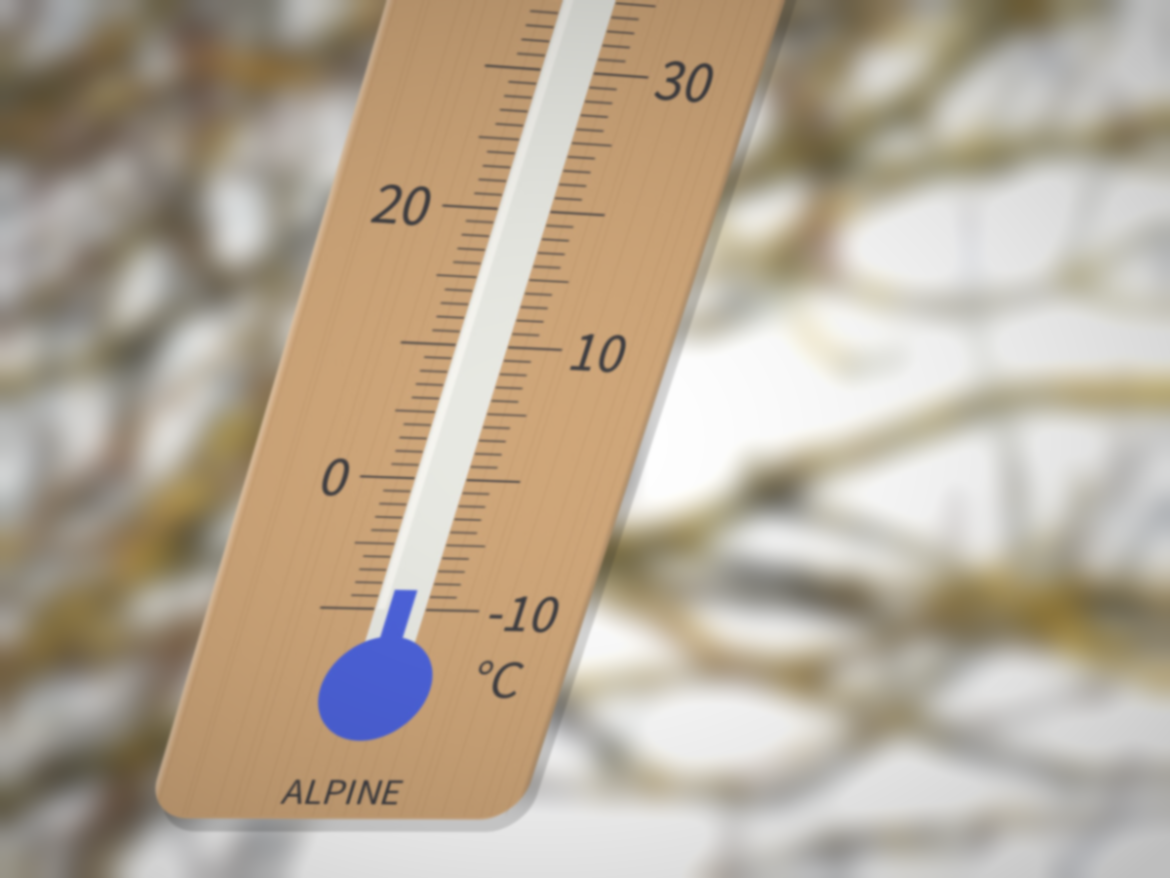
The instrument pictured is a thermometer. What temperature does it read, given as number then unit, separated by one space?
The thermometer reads -8.5 °C
